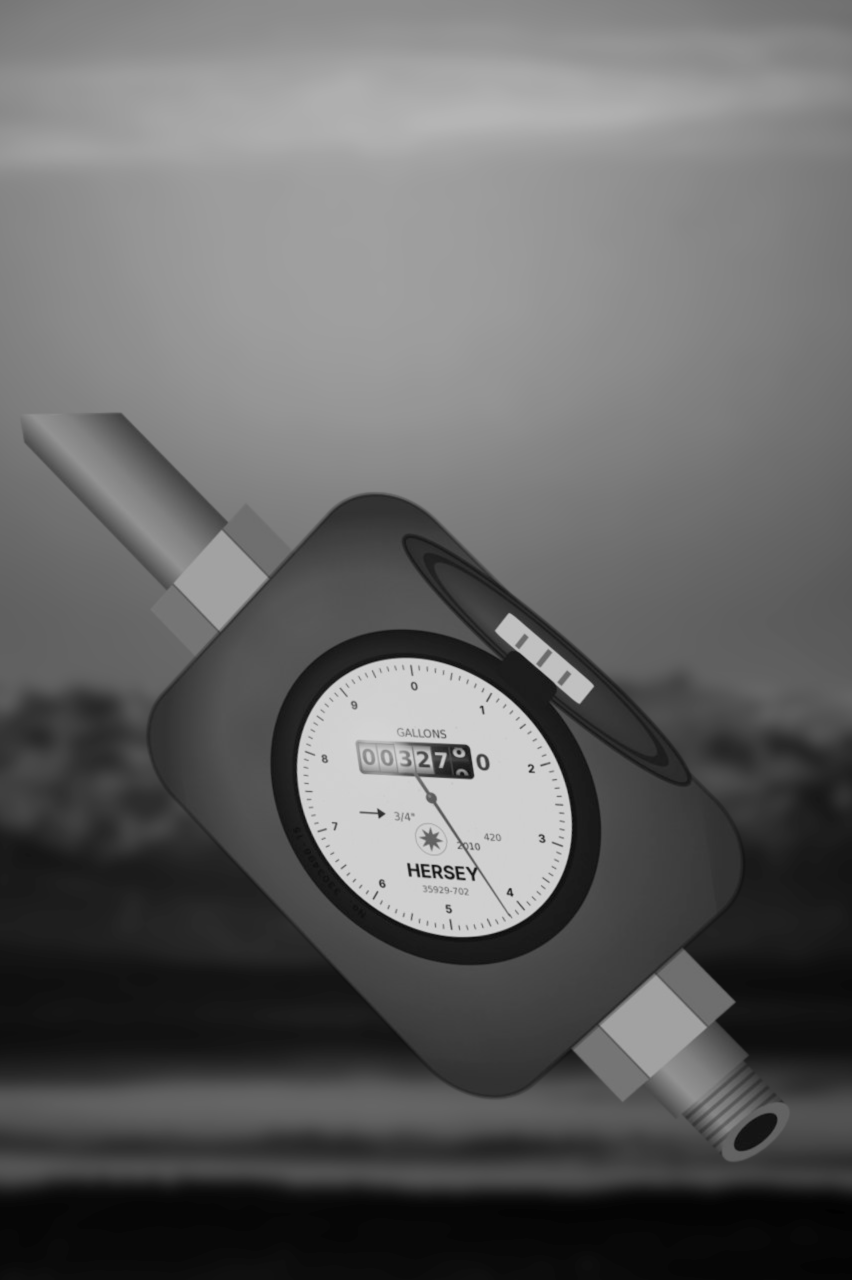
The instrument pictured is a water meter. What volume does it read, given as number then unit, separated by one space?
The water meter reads 32784.2 gal
